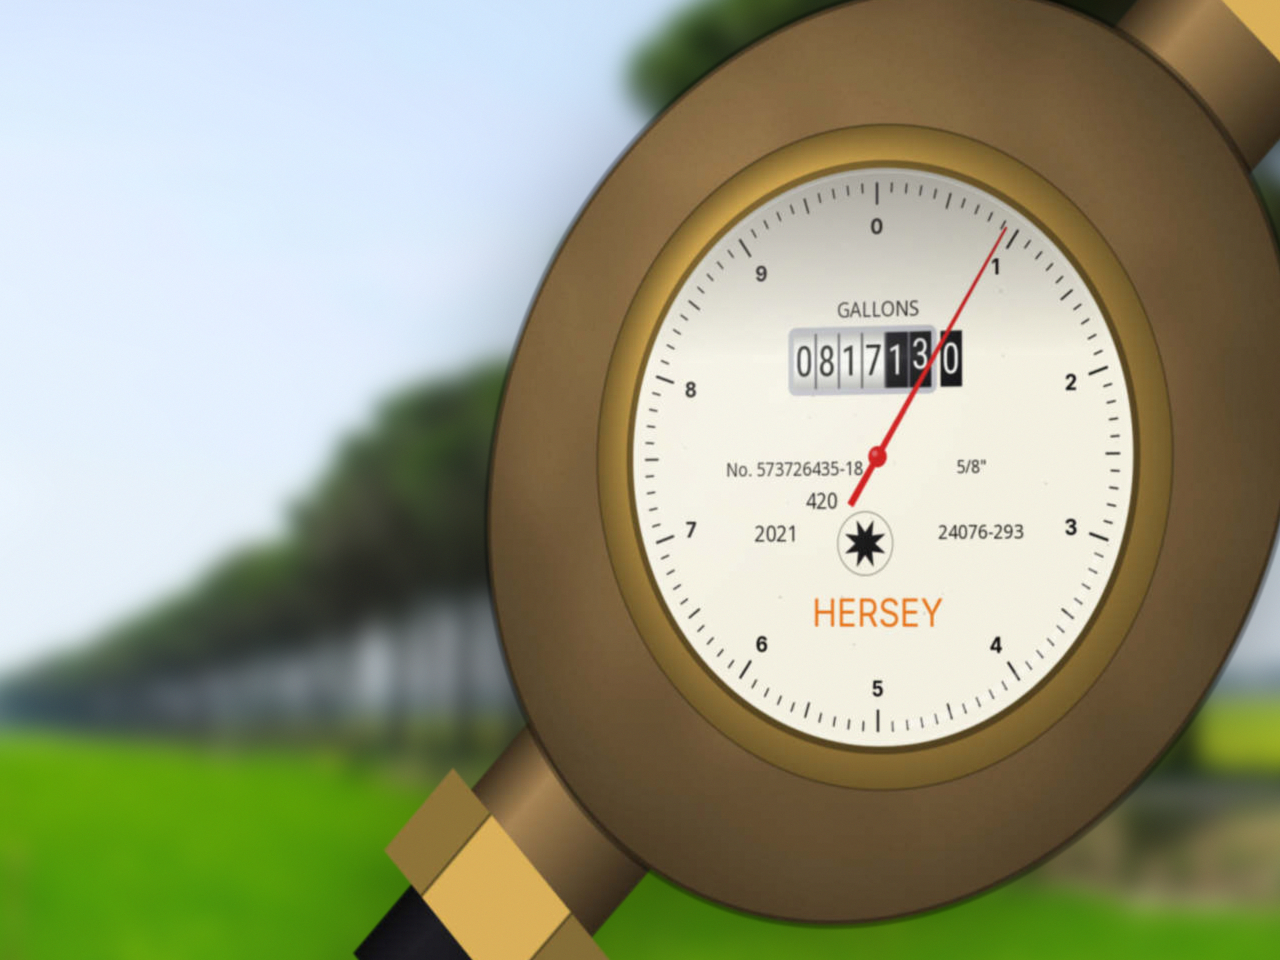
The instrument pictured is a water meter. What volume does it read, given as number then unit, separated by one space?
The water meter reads 817130.9 gal
